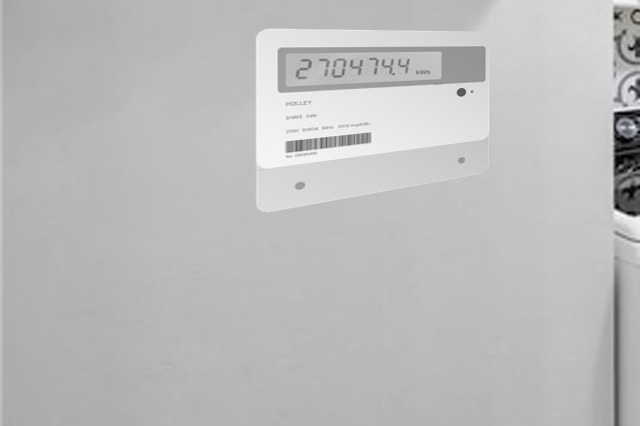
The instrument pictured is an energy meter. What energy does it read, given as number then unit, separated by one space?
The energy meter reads 270474.4 kWh
